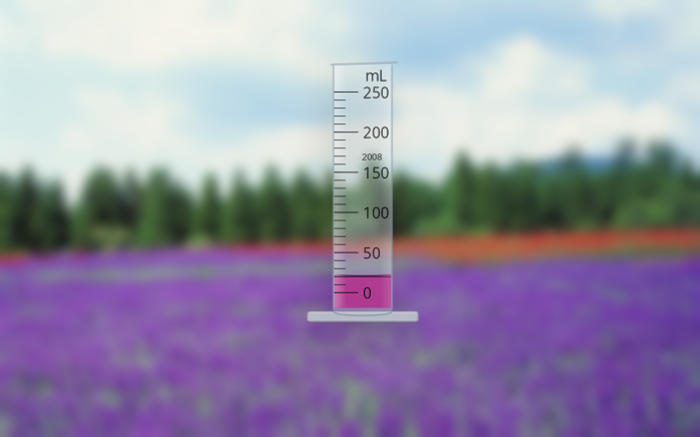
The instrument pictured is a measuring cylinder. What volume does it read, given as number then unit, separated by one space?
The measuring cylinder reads 20 mL
